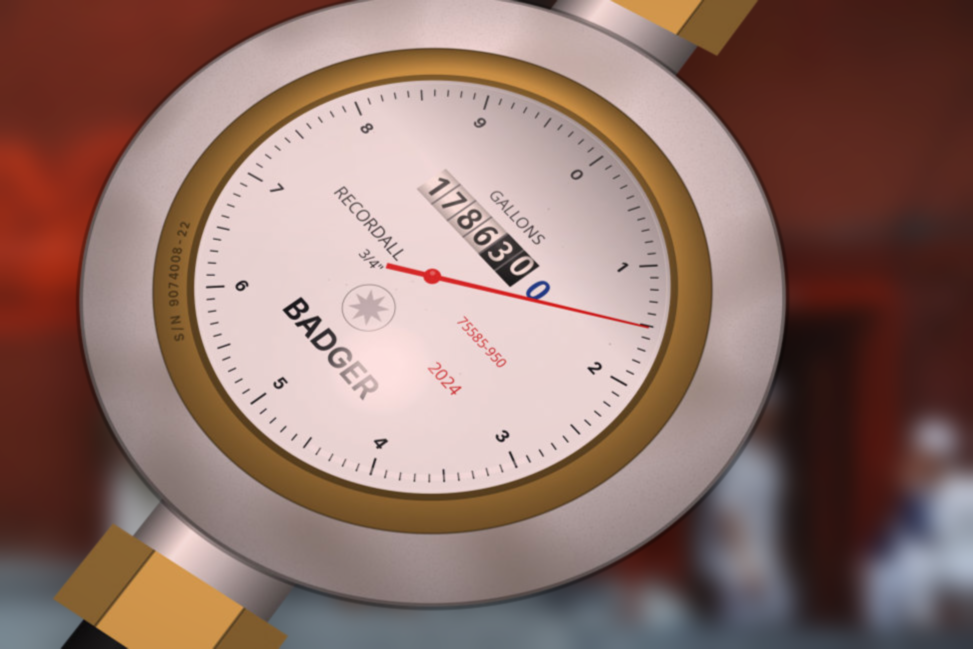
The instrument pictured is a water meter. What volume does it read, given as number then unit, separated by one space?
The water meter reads 1786301.5 gal
